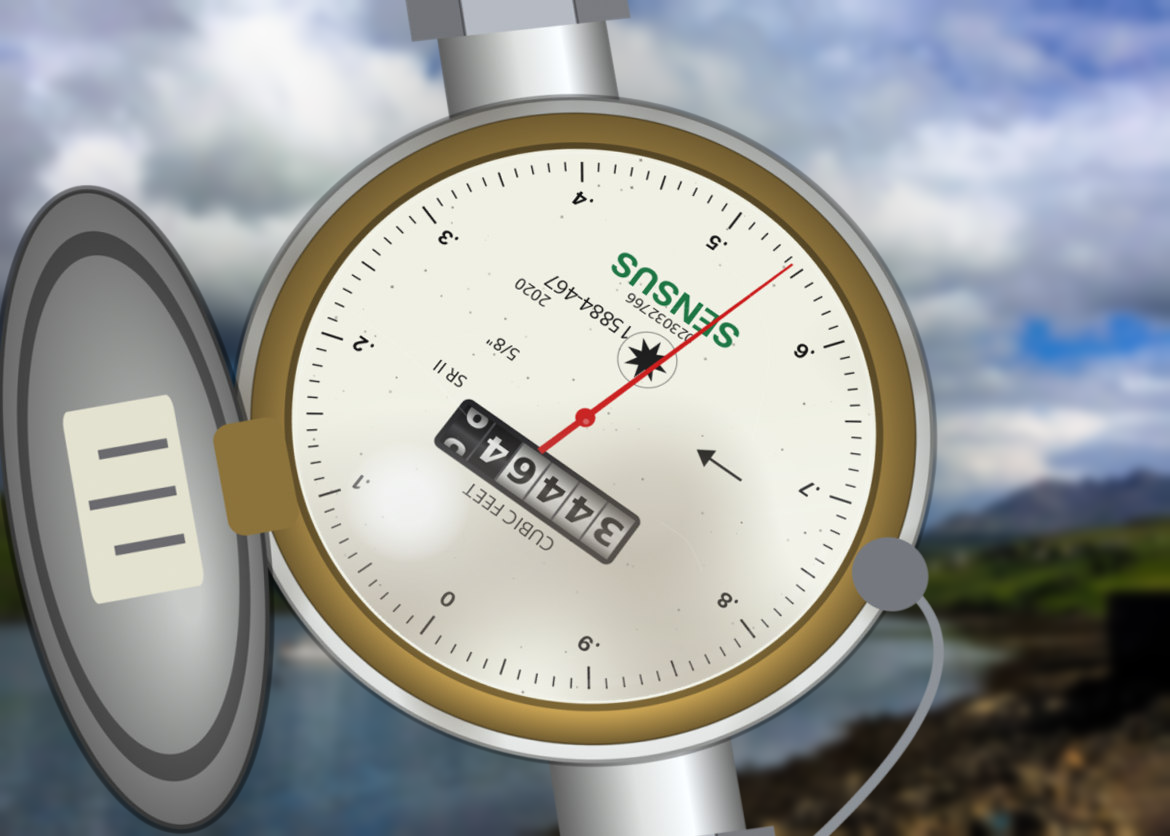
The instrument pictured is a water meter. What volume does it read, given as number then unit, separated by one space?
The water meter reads 344648.54 ft³
